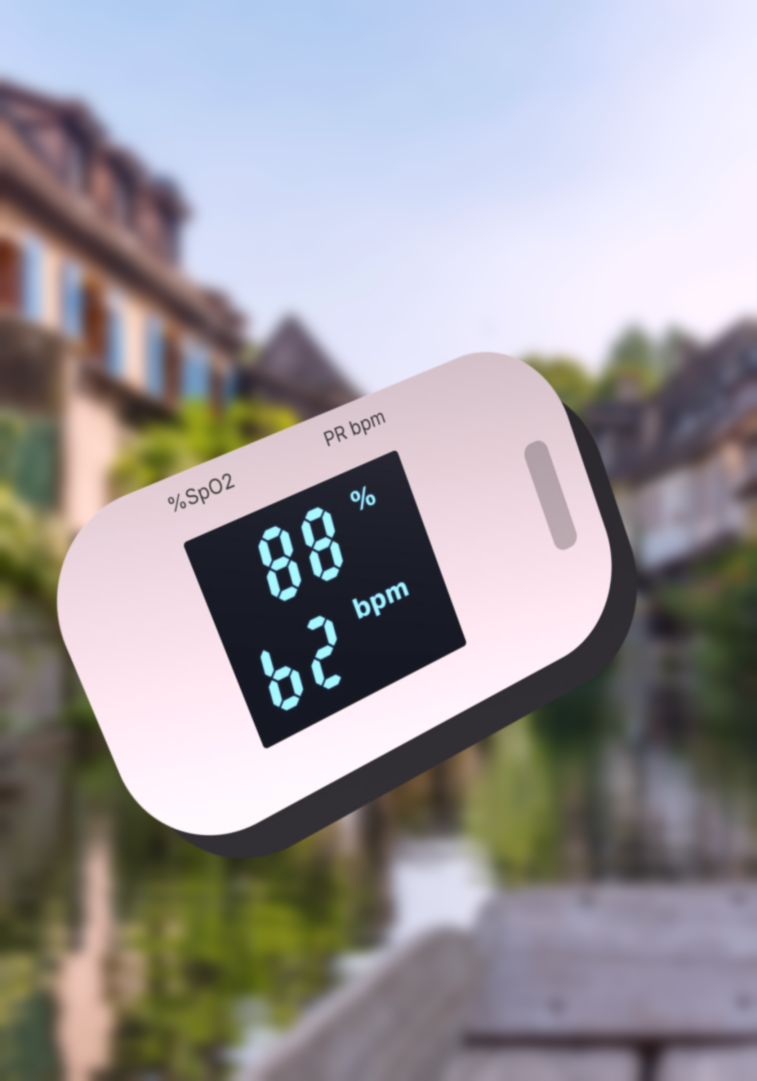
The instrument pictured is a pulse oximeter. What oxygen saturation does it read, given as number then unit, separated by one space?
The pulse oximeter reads 88 %
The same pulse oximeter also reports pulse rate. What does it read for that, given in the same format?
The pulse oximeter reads 62 bpm
